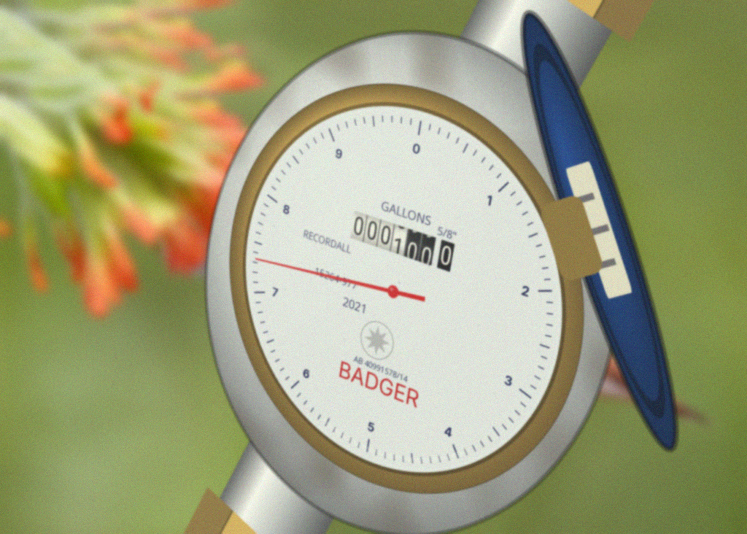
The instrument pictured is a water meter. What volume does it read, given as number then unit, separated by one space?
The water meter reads 997.3 gal
